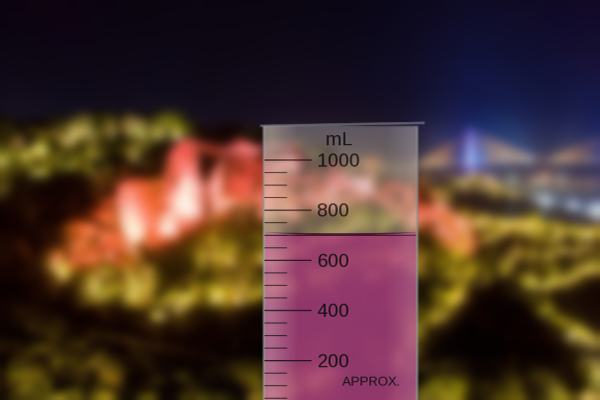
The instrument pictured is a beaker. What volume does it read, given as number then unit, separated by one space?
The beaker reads 700 mL
